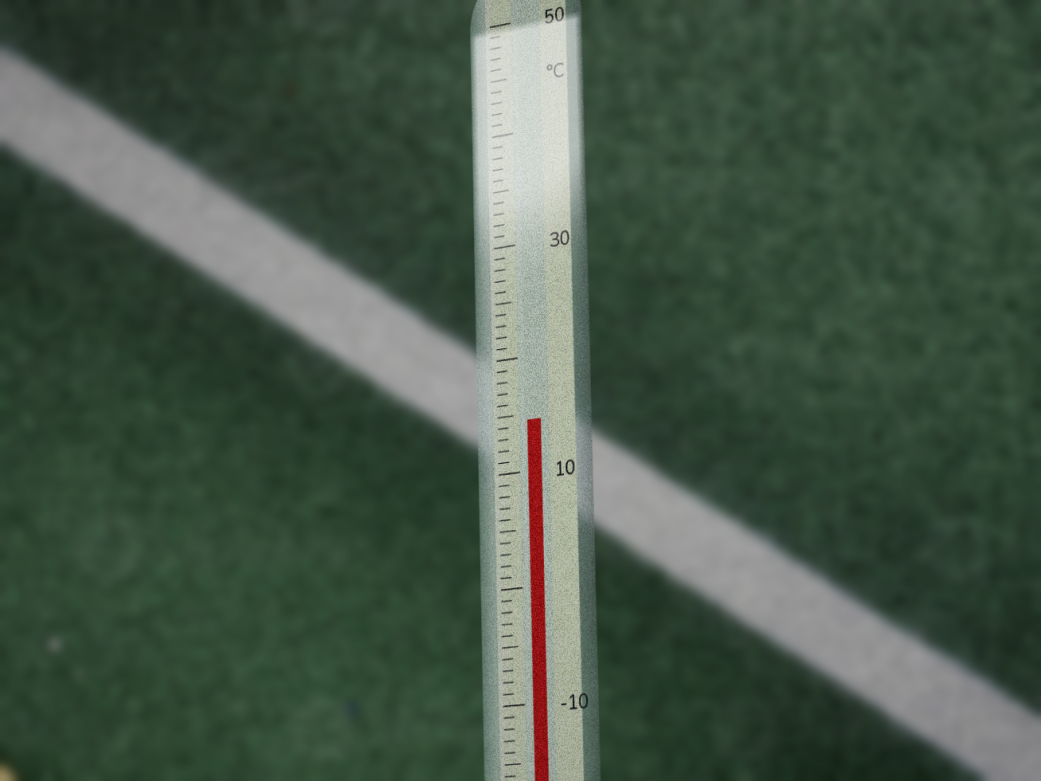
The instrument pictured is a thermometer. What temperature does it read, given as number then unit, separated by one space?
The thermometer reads 14.5 °C
